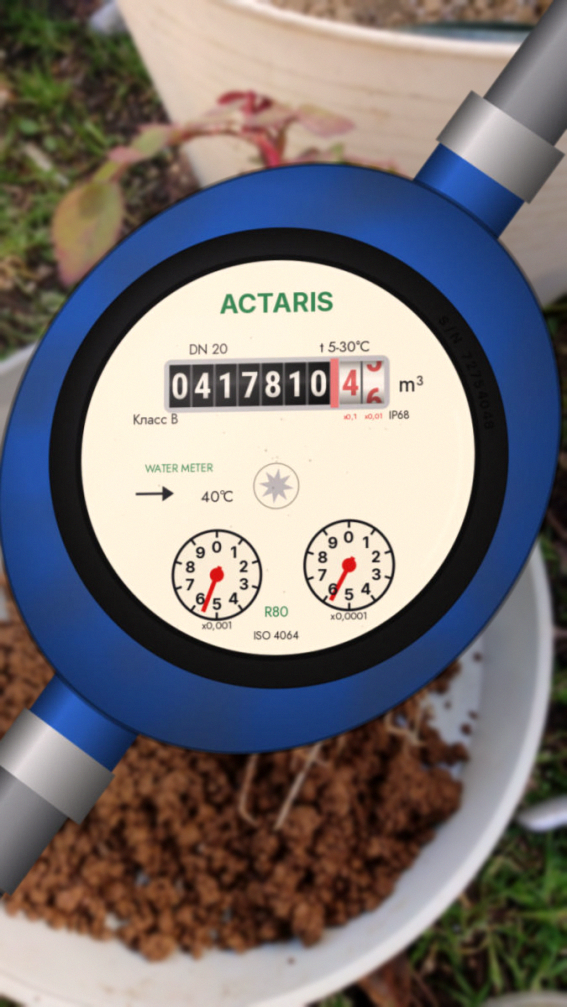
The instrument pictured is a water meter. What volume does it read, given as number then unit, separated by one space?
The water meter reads 417810.4555 m³
